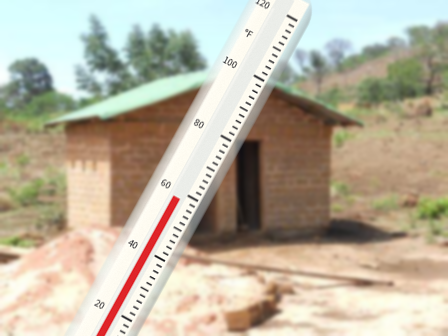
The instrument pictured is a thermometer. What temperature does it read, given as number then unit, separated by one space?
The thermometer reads 58 °F
